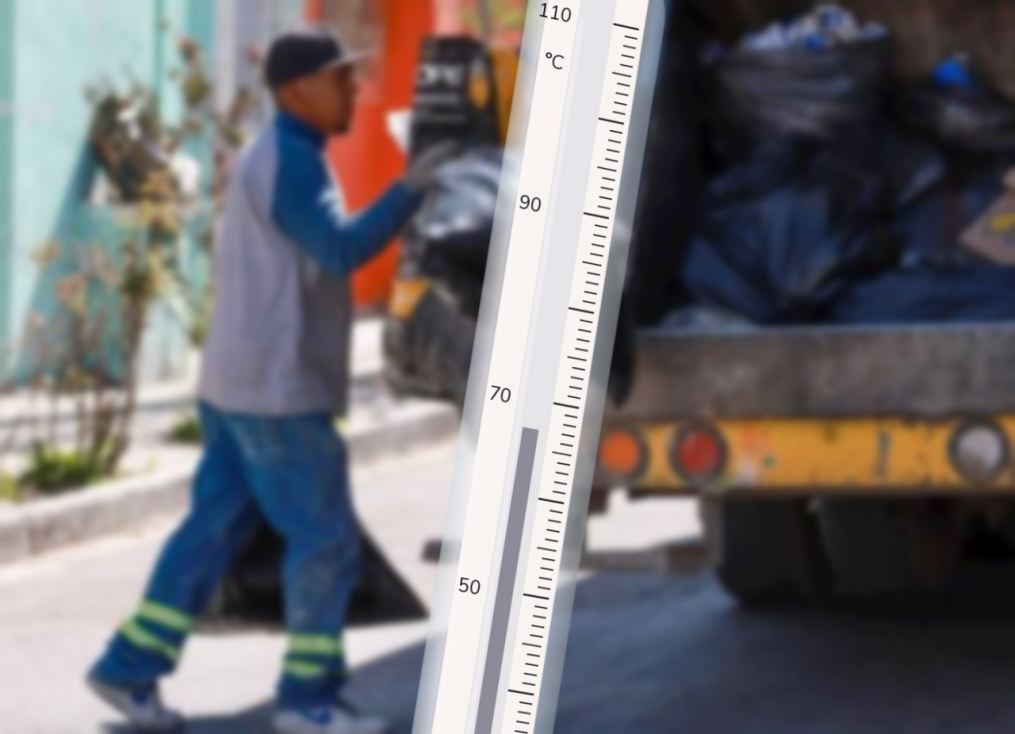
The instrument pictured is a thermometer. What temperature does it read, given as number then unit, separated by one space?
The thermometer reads 67 °C
